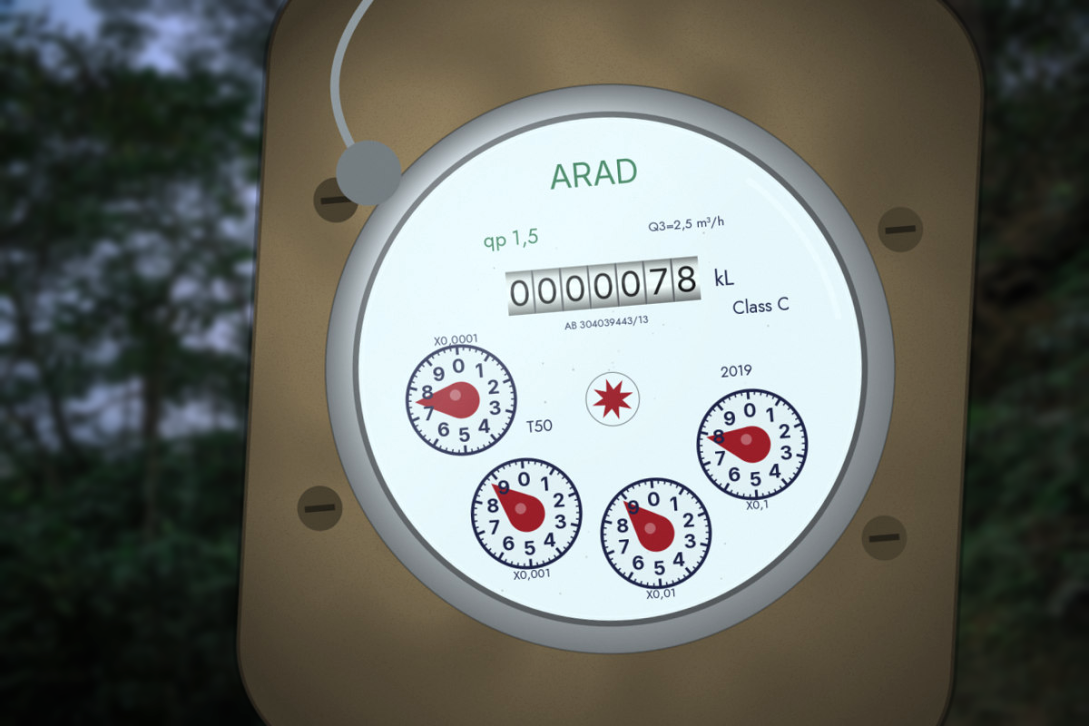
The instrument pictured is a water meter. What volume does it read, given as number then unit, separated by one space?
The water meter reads 78.7887 kL
